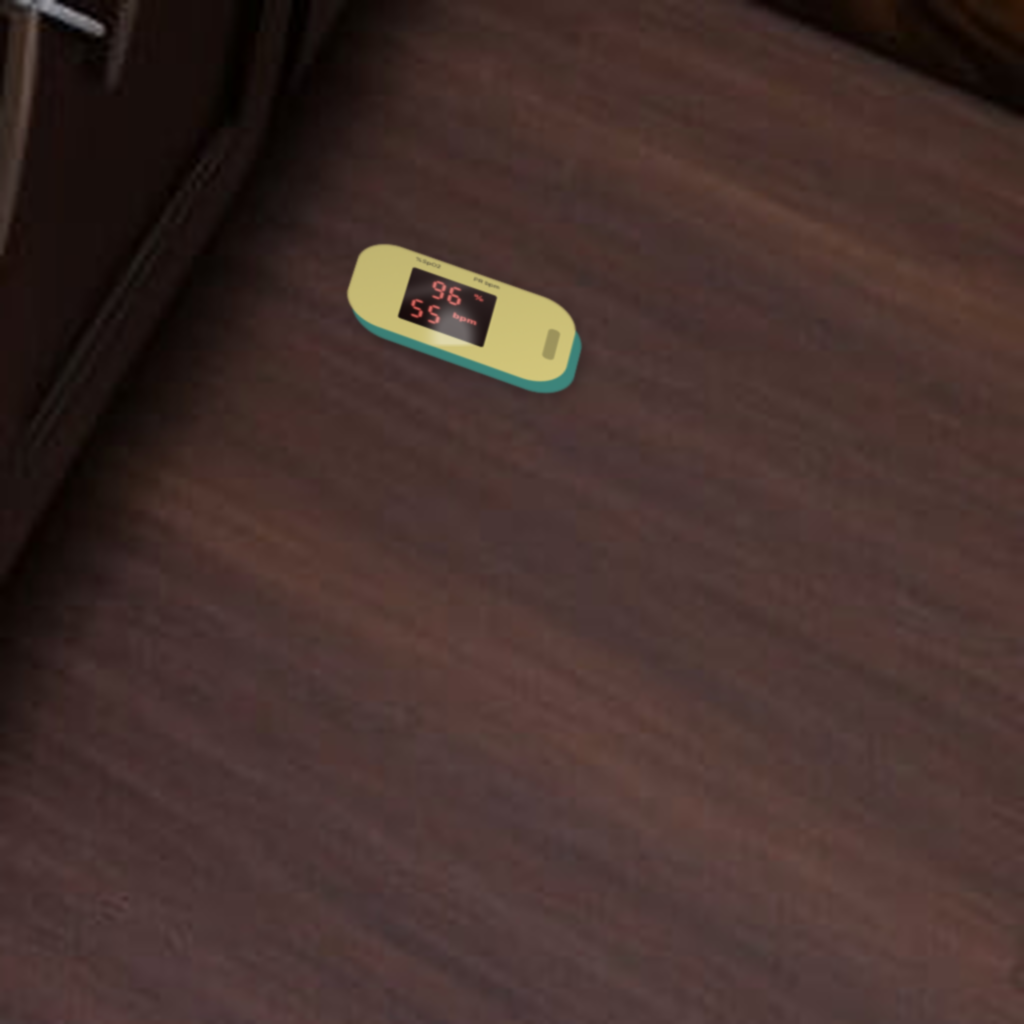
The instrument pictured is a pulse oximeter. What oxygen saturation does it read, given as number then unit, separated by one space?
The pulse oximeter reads 96 %
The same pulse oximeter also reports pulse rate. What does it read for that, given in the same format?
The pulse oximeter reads 55 bpm
